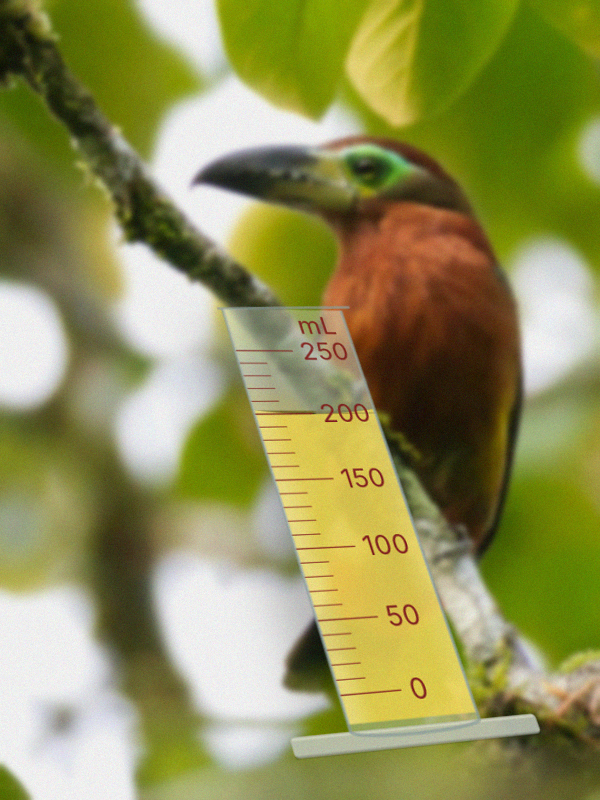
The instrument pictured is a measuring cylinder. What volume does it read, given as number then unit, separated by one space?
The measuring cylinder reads 200 mL
